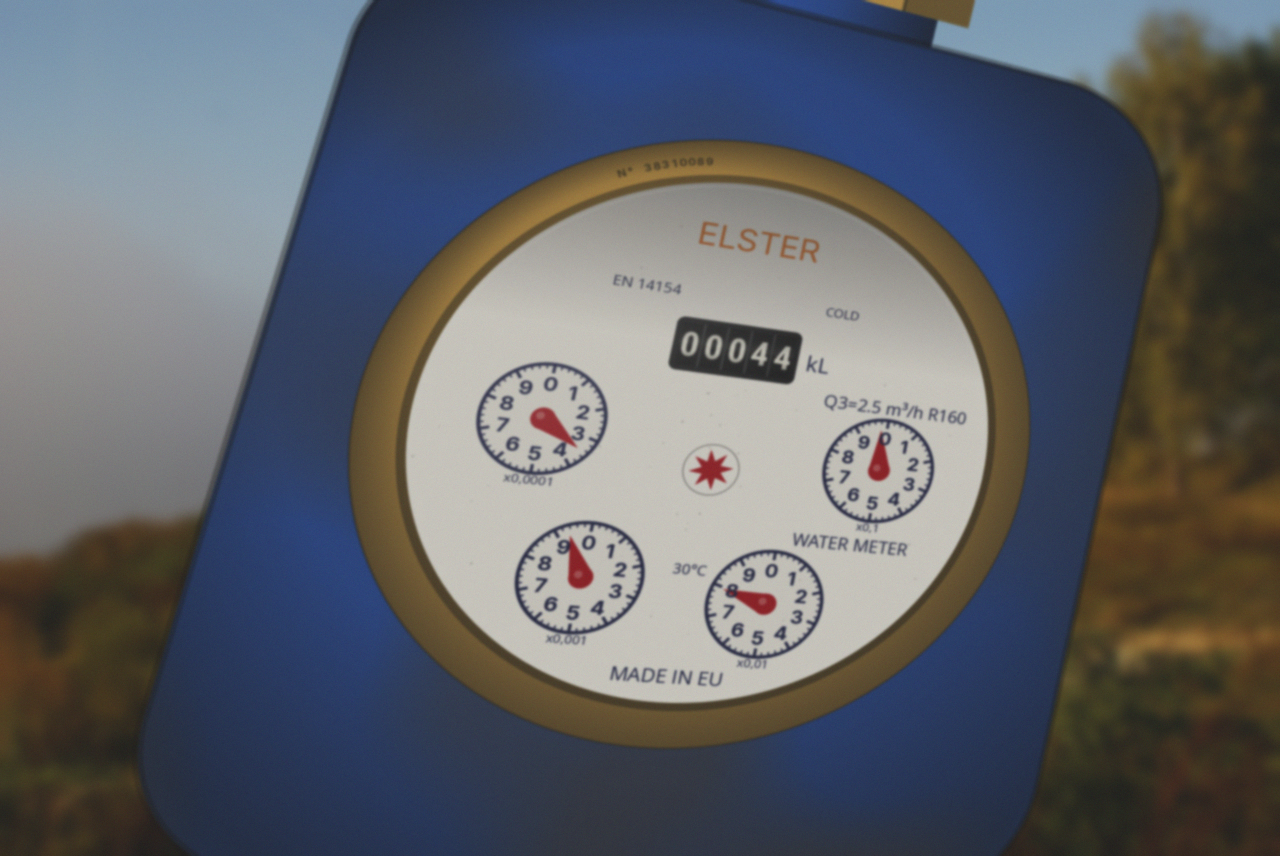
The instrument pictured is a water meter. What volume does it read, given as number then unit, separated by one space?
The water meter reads 43.9793 kL
